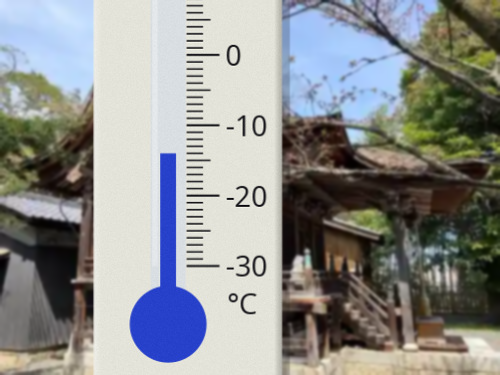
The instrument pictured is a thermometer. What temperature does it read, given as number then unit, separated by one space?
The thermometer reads -14 °C
